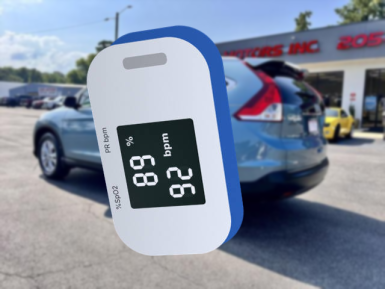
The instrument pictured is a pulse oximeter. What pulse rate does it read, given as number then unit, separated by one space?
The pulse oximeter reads 92 bpm
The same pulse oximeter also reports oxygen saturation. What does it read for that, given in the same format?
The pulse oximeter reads 89 %
